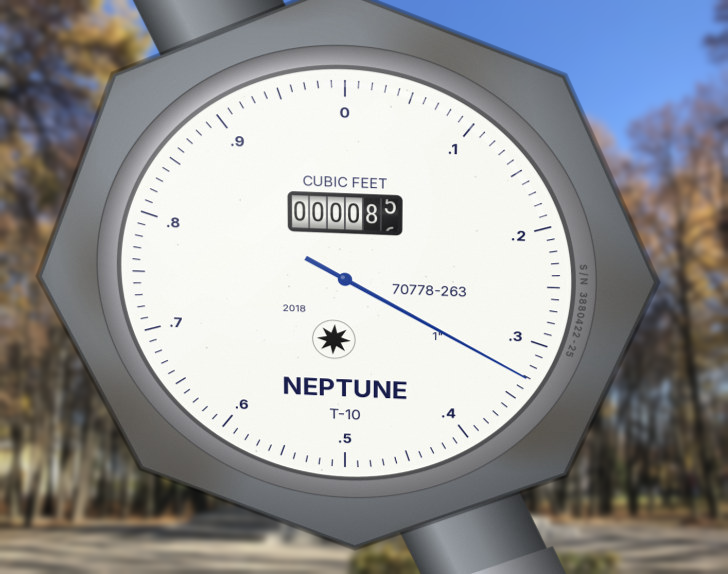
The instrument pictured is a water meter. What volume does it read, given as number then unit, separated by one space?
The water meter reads 85.33 ft³
